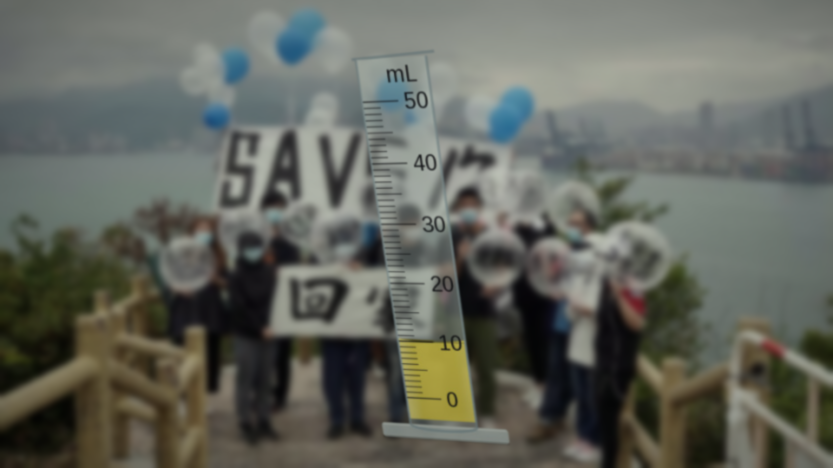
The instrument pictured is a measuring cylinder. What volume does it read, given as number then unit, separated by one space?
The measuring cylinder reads 10 mL
